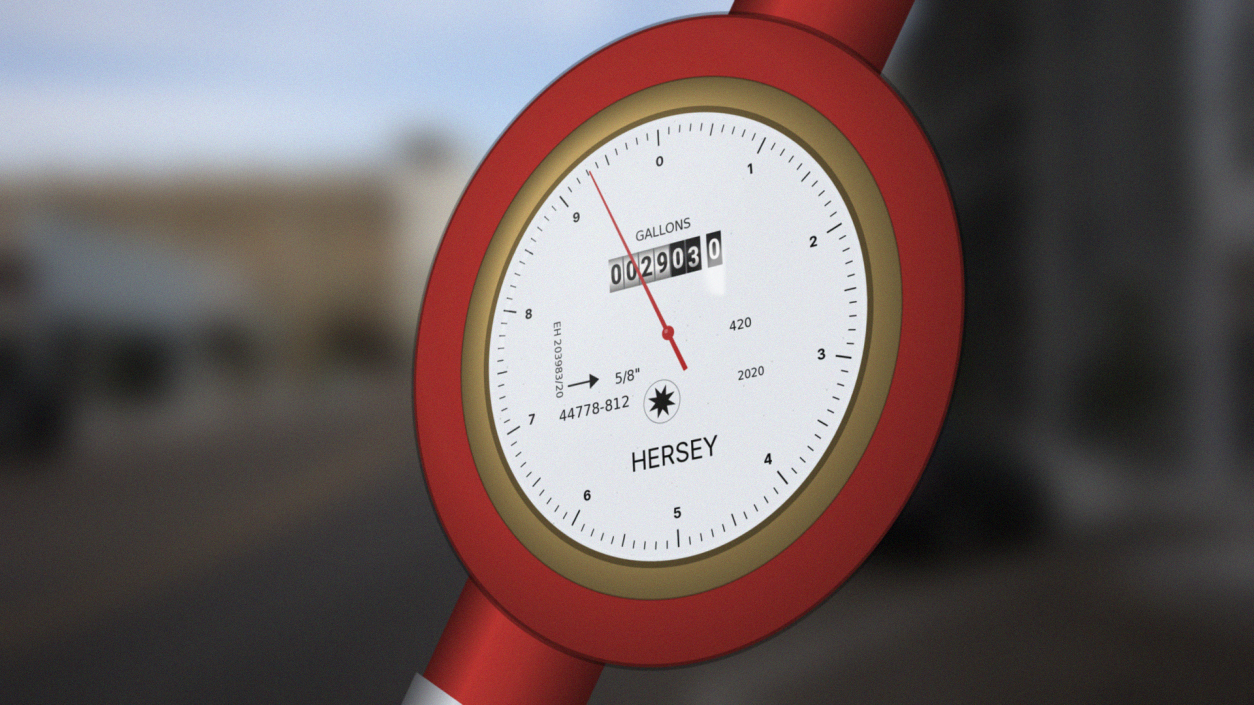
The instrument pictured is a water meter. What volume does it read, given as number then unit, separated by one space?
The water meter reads 29029.3 gal
